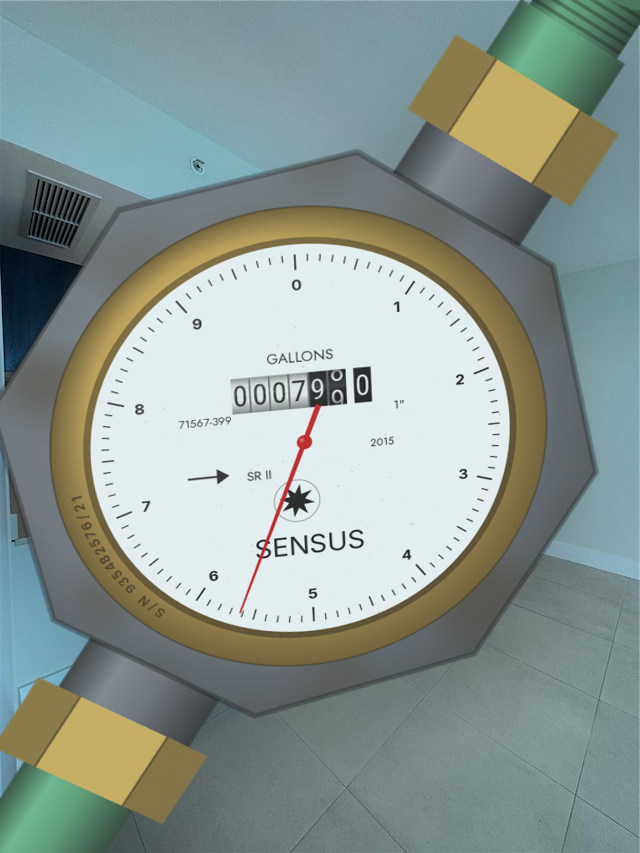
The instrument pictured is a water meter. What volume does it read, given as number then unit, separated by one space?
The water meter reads 7985.6 gal
